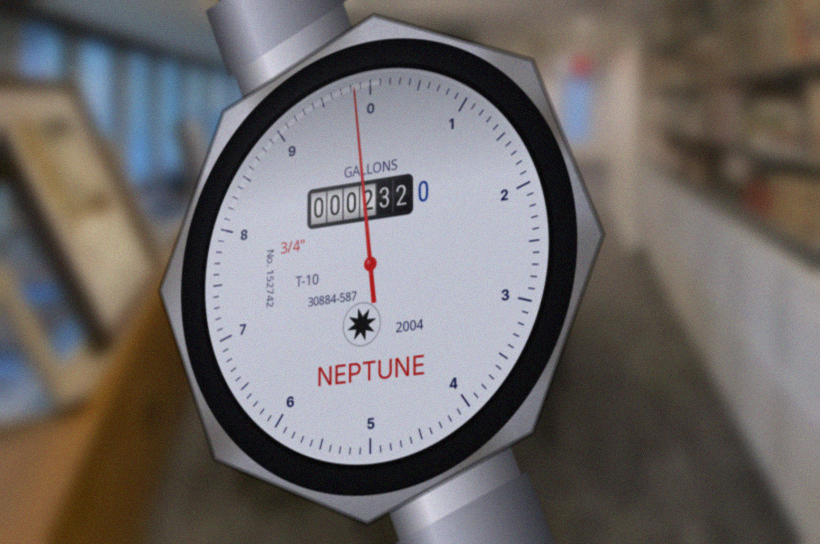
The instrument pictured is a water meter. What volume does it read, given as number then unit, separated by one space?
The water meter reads 2319.8 gal
